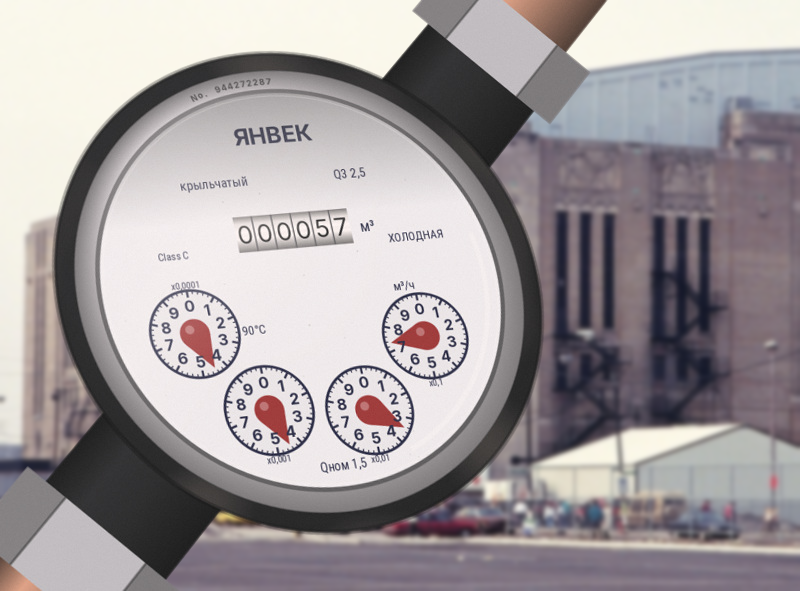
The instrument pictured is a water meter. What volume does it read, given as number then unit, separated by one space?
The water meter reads 57.7344 m³
